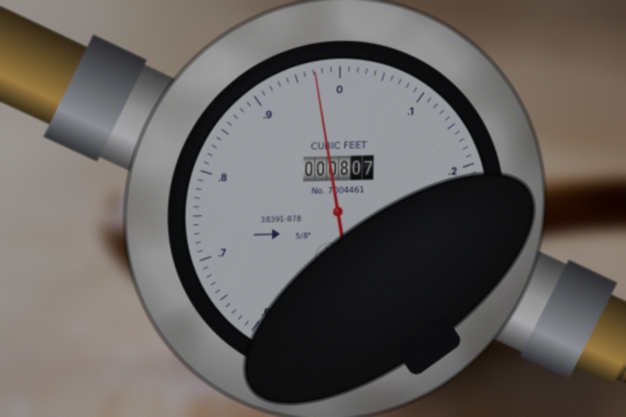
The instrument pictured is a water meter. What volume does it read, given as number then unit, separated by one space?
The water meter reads 806.97 ft³
